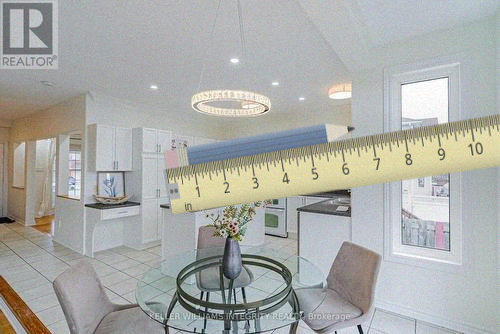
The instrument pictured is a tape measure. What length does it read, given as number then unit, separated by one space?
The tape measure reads 6.5 in
